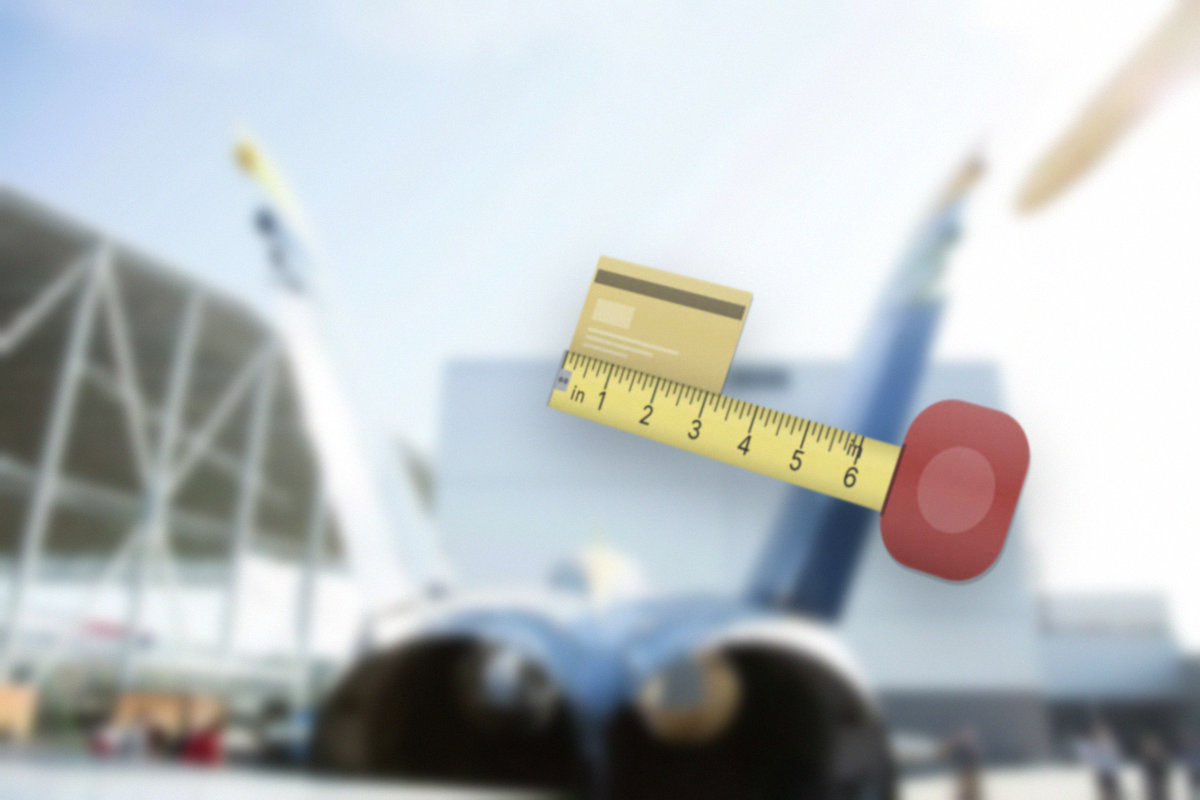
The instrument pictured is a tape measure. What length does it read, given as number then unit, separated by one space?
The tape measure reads 3.25 in
